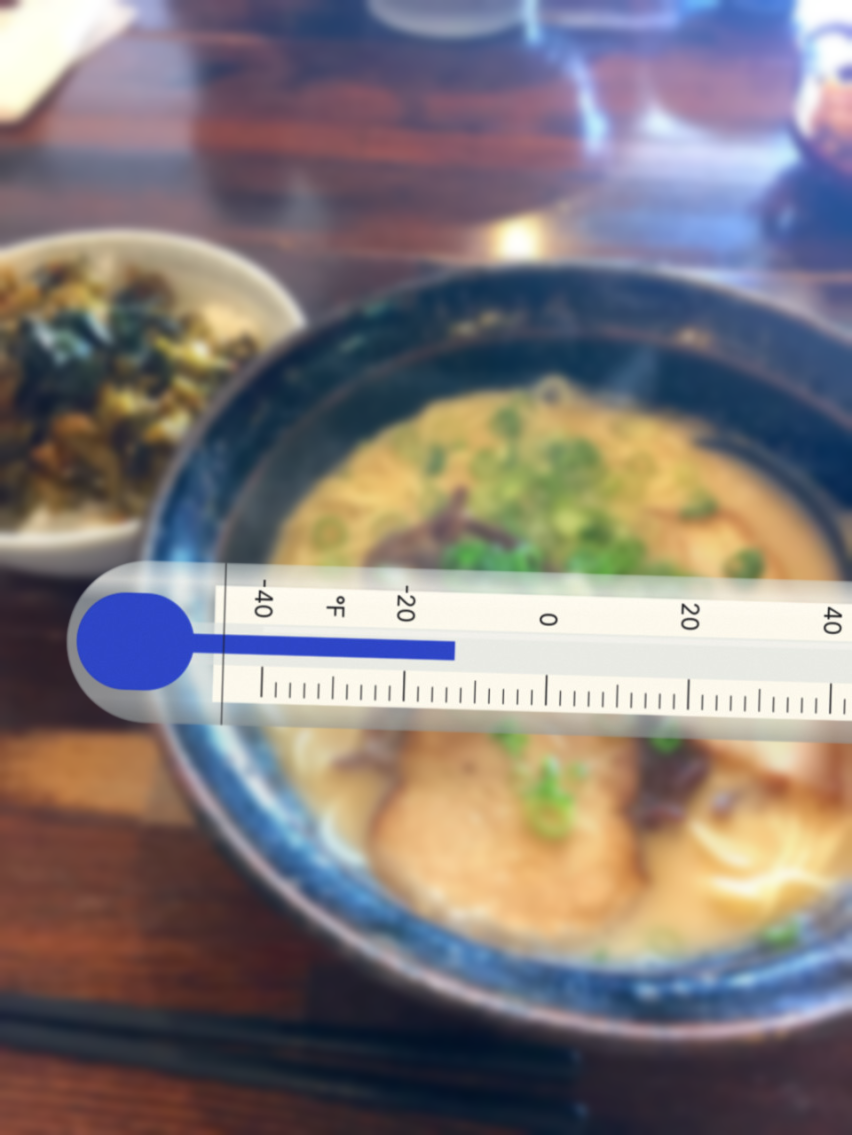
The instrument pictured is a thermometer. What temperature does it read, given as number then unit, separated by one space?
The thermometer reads -13 °F
